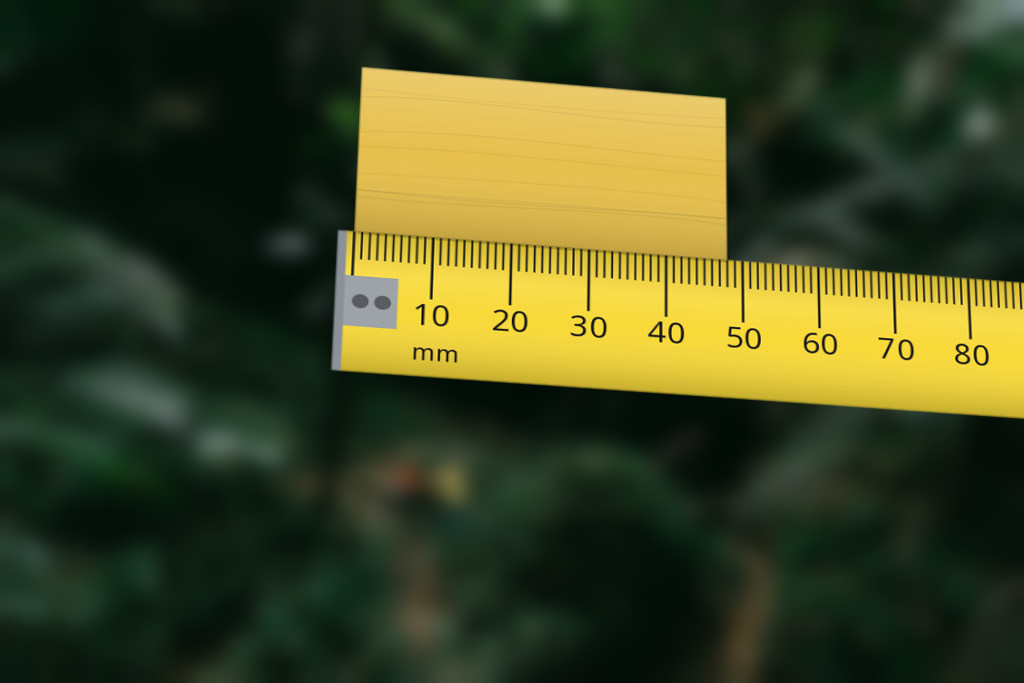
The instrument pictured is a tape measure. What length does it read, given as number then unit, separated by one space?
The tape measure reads 48 mm
